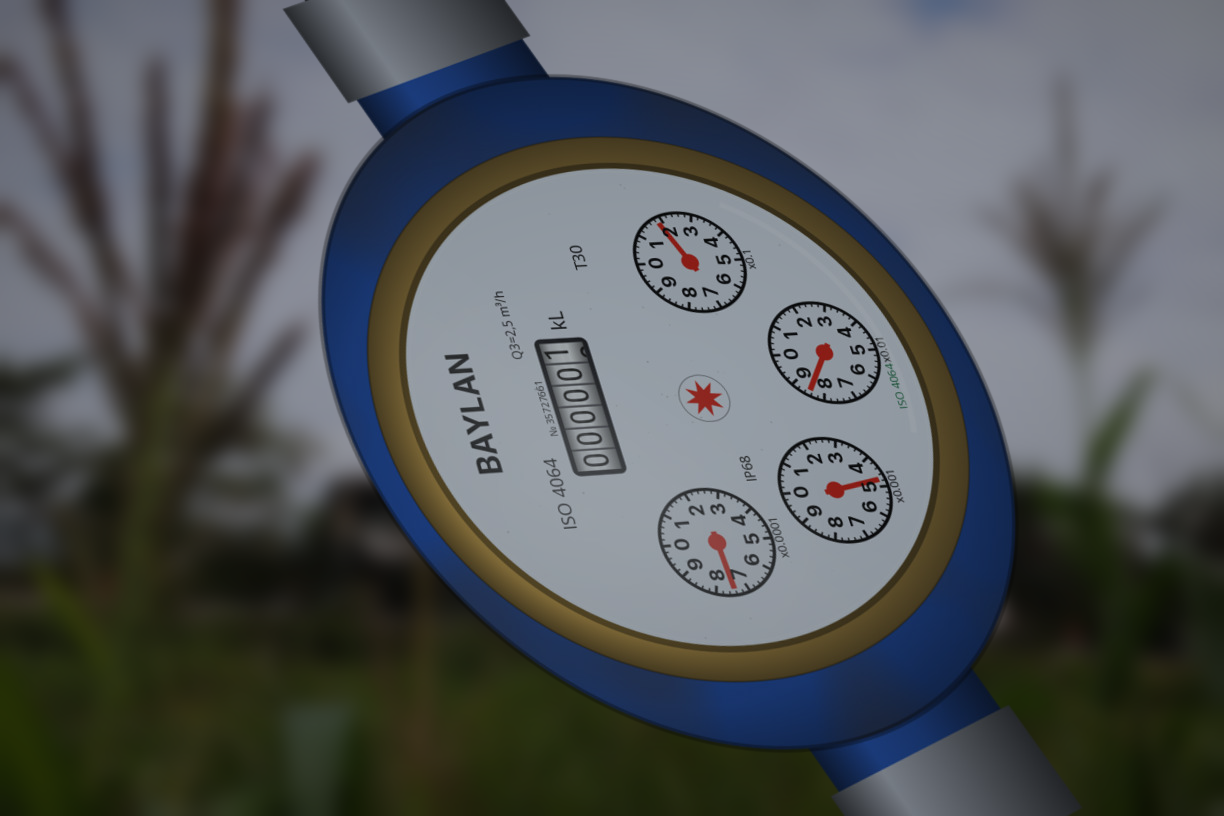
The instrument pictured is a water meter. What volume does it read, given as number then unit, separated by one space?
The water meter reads 1.1847 kL
